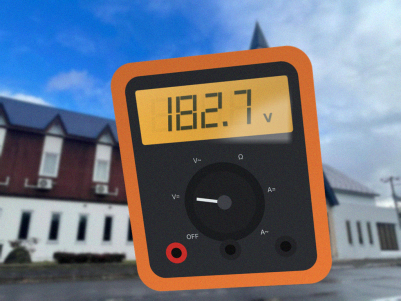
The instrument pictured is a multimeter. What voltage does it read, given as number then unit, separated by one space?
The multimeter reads 182.7 V
